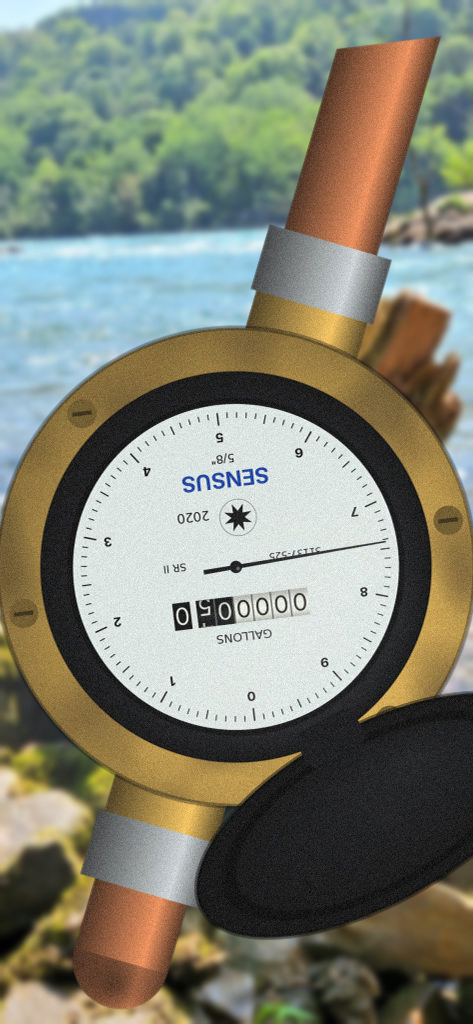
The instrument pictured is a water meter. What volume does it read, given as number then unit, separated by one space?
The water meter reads 47.4 gal
